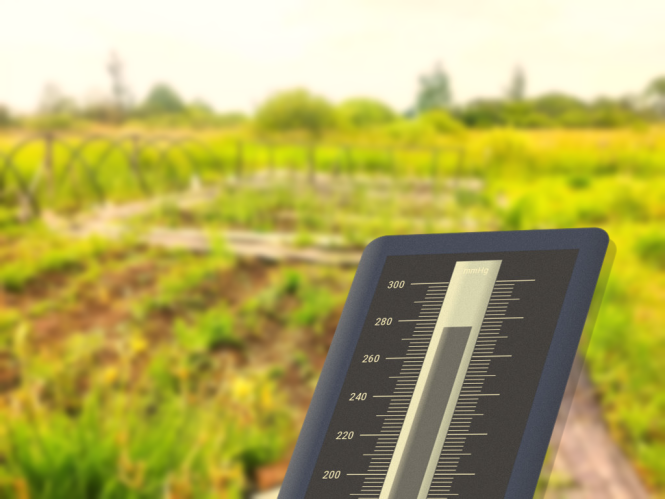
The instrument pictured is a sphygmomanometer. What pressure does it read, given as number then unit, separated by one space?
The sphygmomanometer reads 276 mmHg
